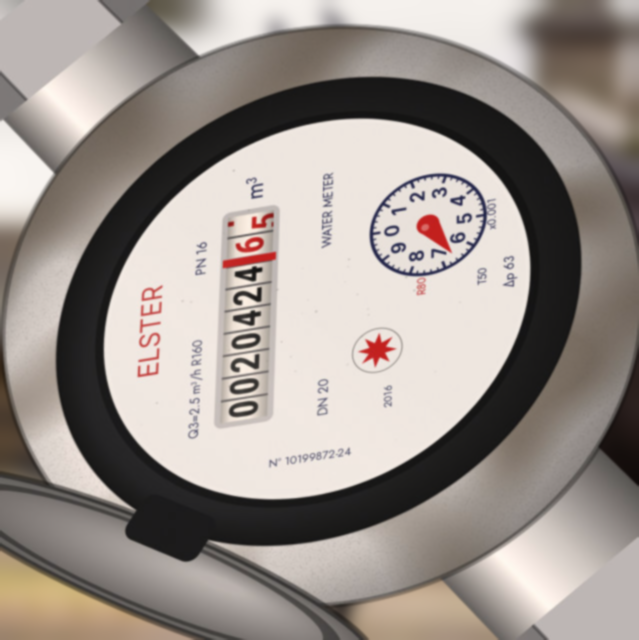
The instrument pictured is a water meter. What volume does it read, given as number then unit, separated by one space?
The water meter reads 20424.646 m³
